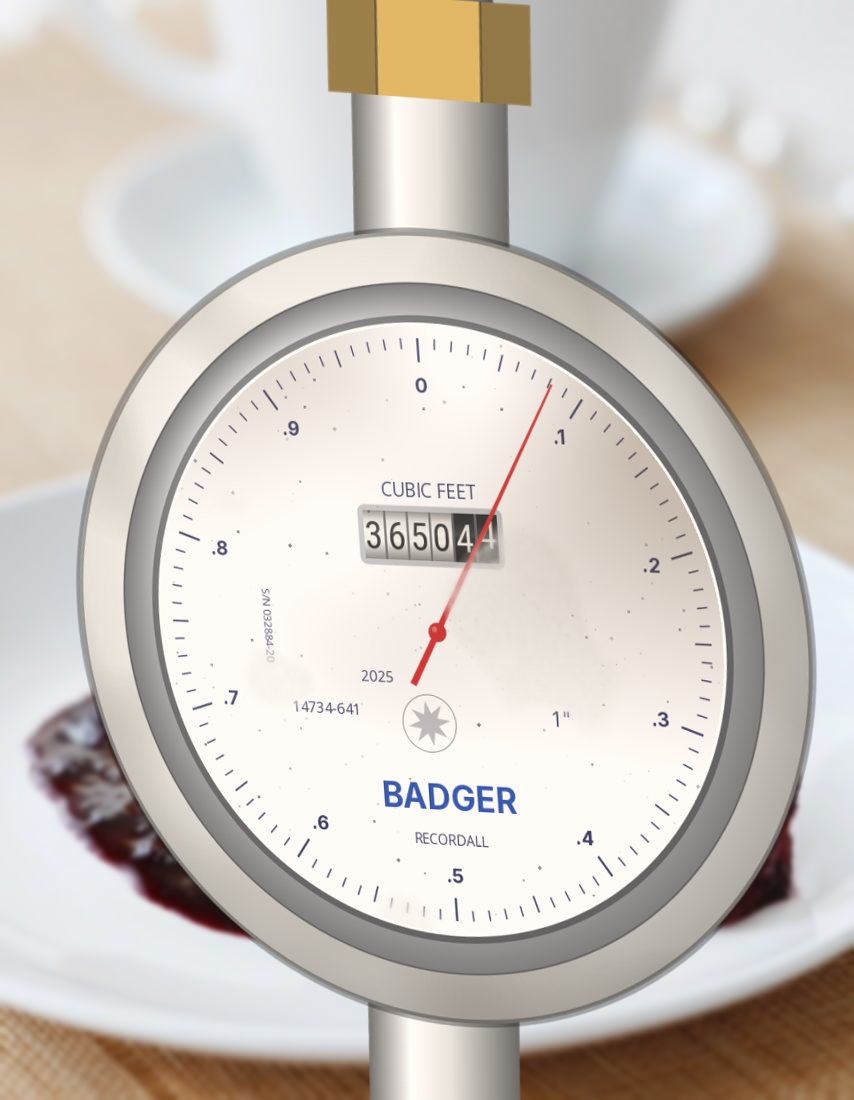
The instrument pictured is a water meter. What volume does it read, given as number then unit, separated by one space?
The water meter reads 365044.08 ft³
